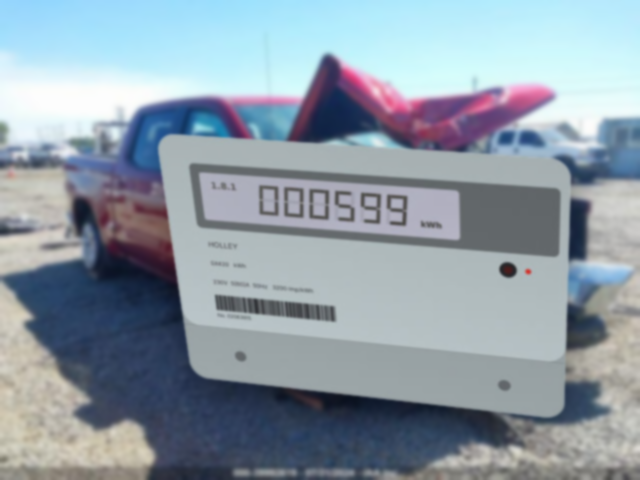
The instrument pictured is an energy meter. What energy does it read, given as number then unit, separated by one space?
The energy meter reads 599 kWh
